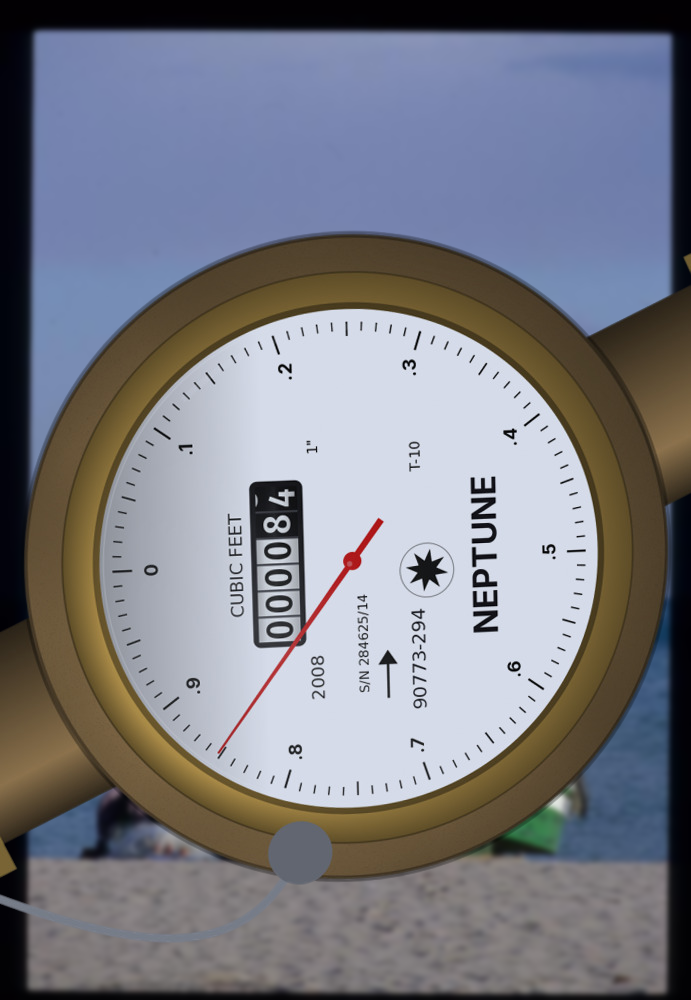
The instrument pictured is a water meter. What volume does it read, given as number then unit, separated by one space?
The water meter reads 83.85 ft³
